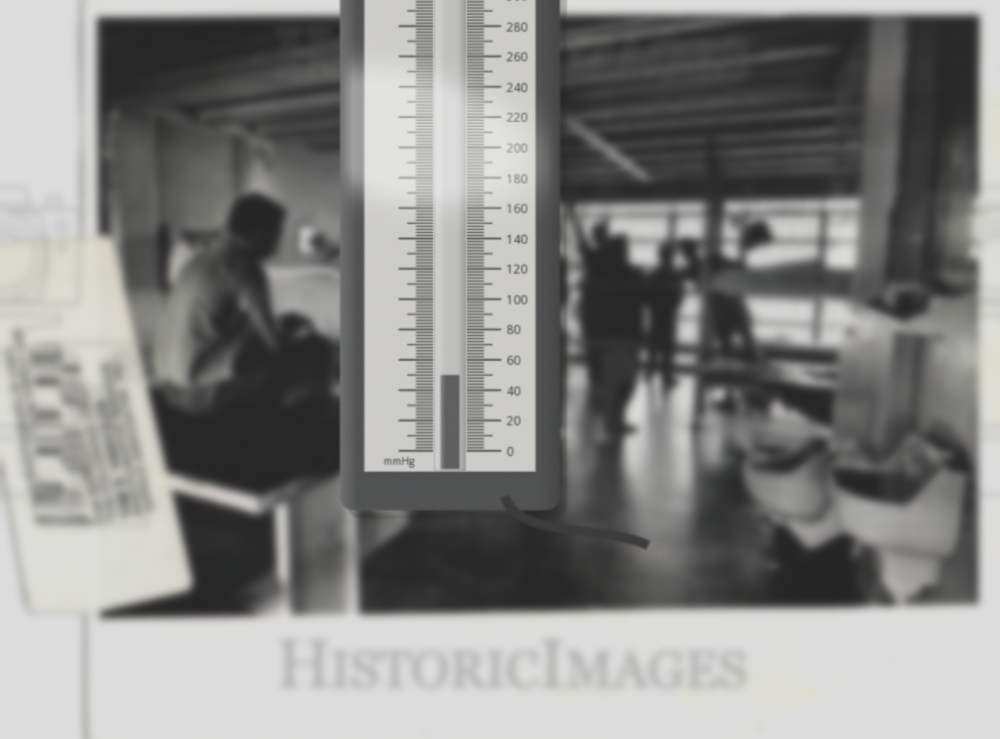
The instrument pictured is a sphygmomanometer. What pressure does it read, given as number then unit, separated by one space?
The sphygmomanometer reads 50 mmHg
